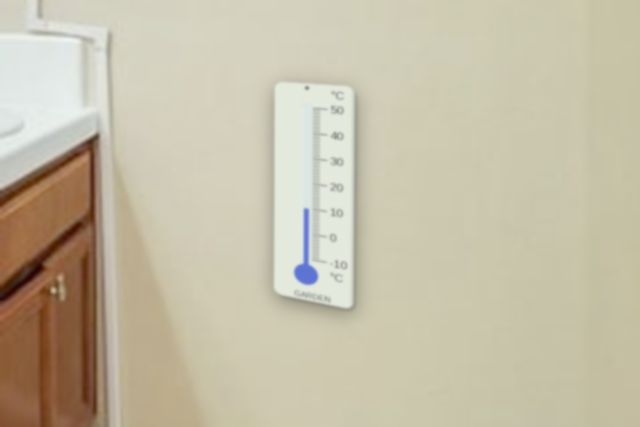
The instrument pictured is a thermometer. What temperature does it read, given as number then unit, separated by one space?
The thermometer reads 10 °C
